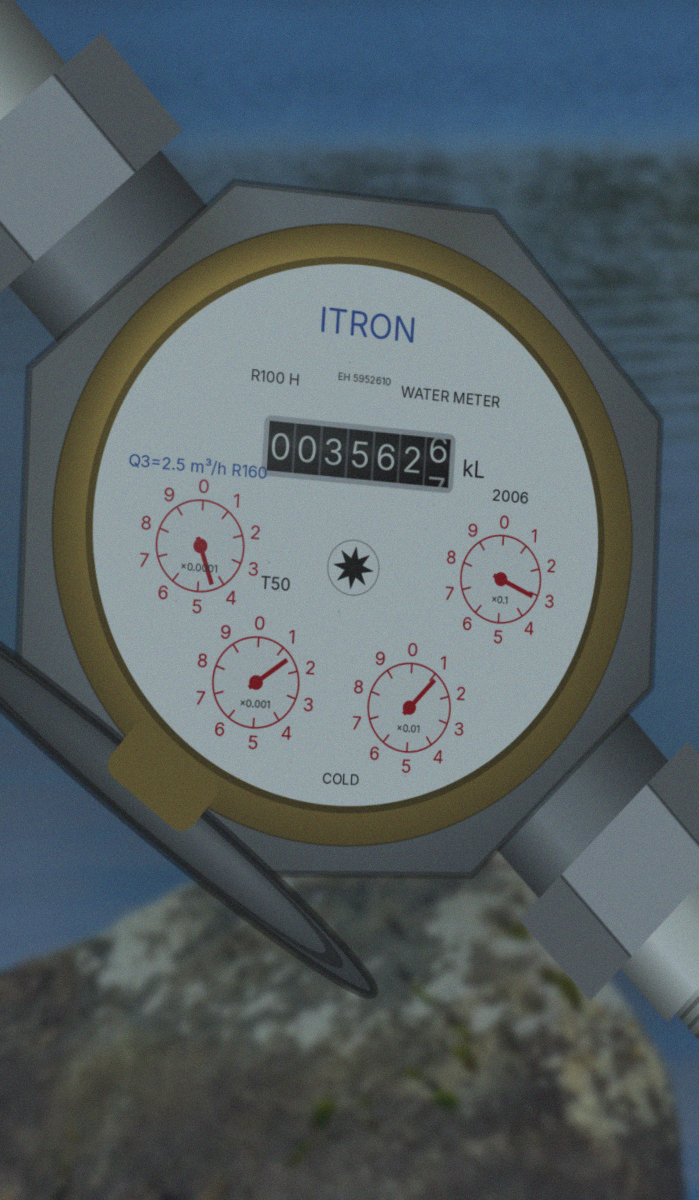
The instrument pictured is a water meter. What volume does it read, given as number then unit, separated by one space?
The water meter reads 35626.3114 kL
